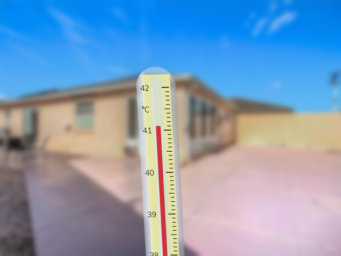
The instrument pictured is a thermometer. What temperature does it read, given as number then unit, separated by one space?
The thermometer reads 41.1 °C
